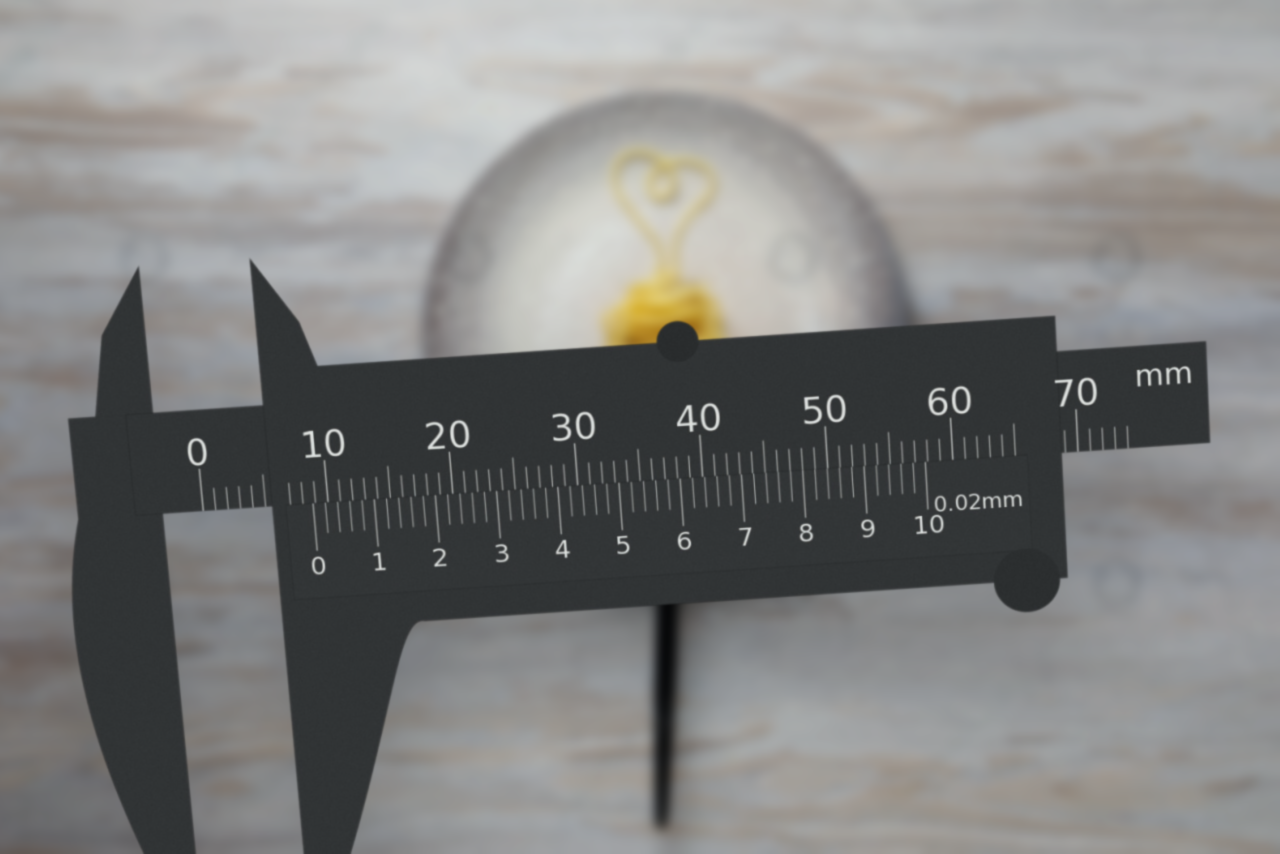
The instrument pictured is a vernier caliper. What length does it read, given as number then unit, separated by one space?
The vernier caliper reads 8.8 mm
